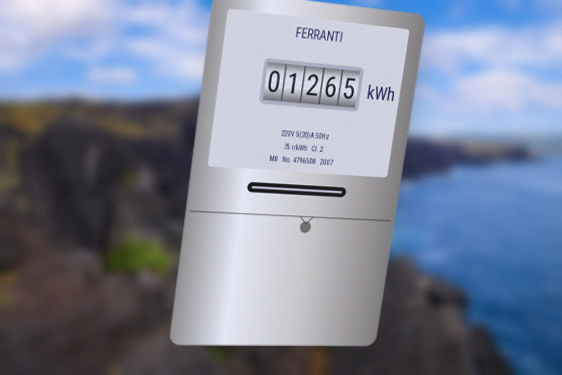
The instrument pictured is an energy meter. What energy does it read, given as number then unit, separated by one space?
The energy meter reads 1265 kWh
